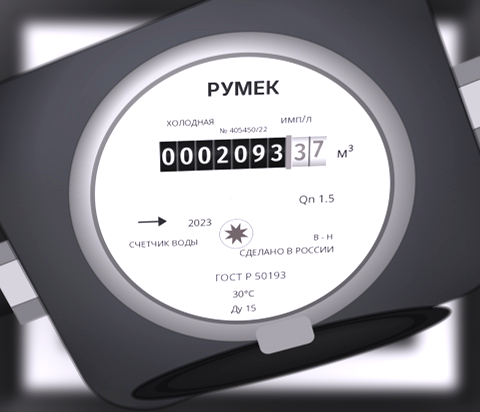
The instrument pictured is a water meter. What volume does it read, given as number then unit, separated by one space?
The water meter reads 2093.37 m³
